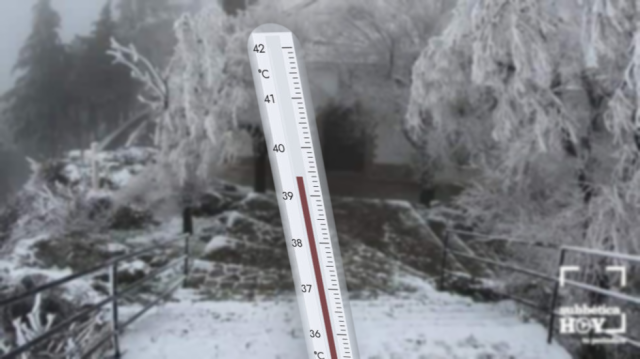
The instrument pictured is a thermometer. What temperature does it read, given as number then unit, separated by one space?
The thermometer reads 39.4 °C
